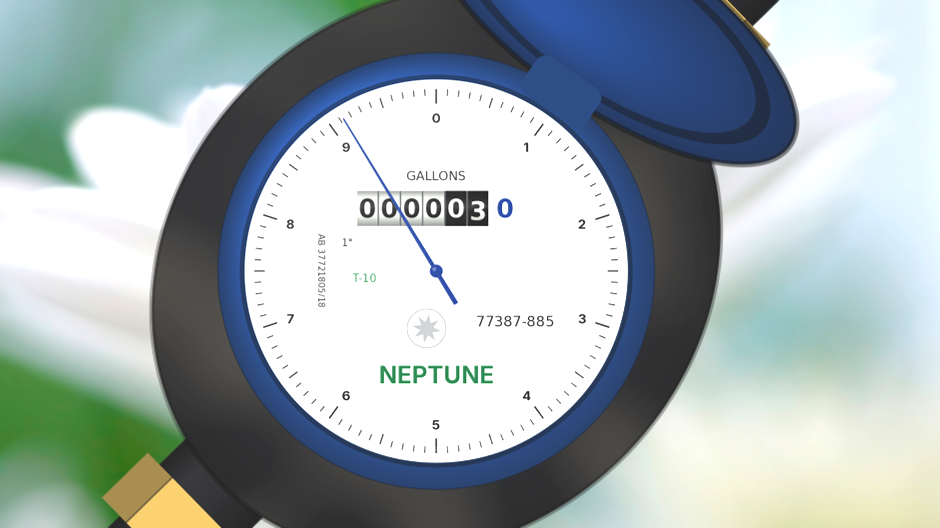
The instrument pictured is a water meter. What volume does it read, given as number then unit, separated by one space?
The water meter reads 29.1 gal
